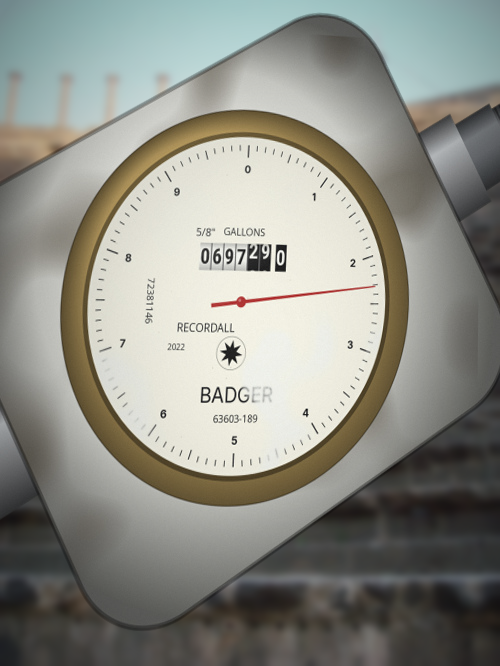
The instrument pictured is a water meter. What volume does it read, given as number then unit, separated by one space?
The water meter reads 697292.3 gal
